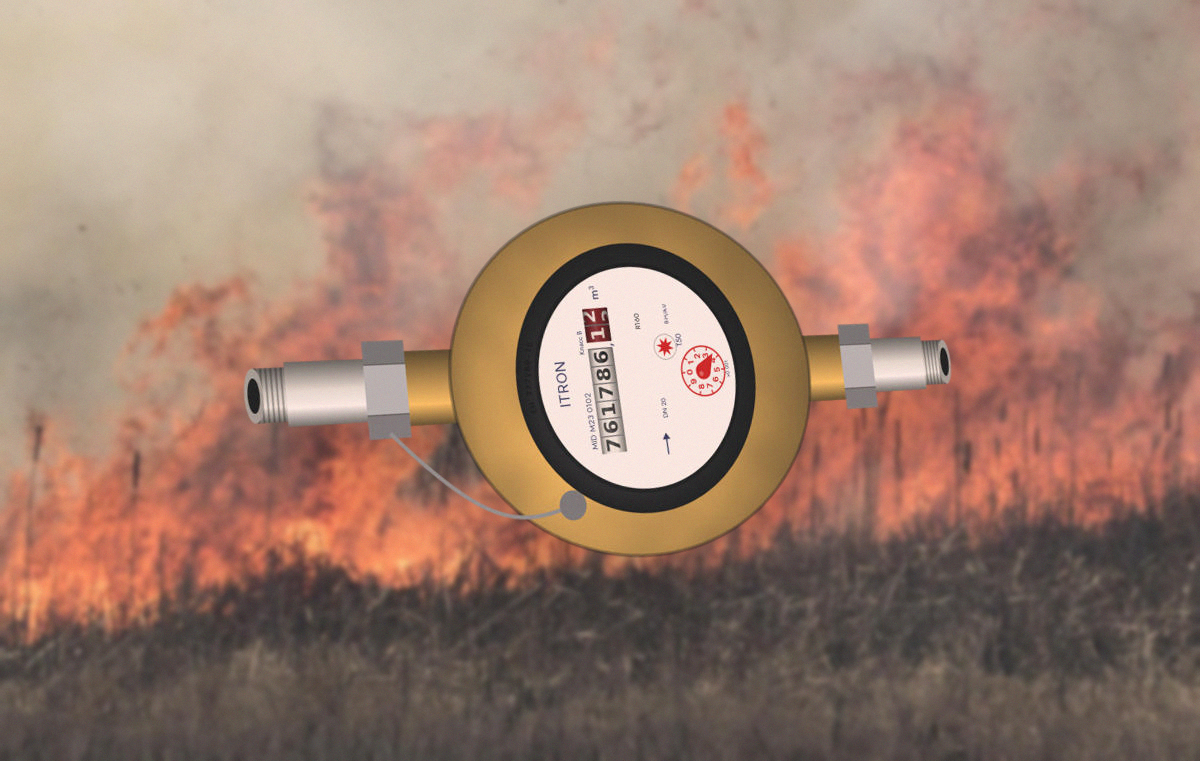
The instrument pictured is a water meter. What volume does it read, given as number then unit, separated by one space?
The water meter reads 761786.123 m³
